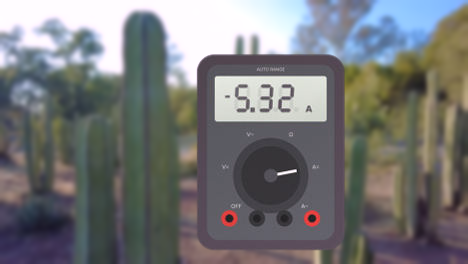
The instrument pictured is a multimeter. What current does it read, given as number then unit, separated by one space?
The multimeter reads -5.32 A
